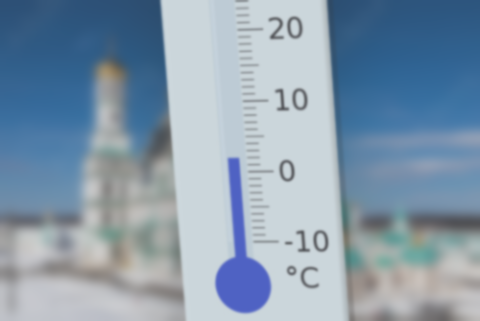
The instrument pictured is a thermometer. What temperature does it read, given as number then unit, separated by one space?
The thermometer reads 2 °C
